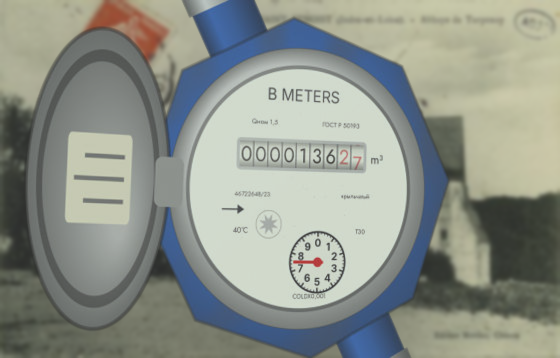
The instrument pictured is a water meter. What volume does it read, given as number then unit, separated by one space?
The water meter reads 136.267 m³
